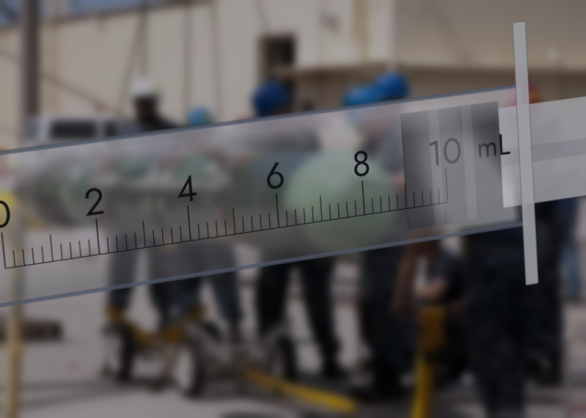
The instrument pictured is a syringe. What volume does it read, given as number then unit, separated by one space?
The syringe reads 9 mL
